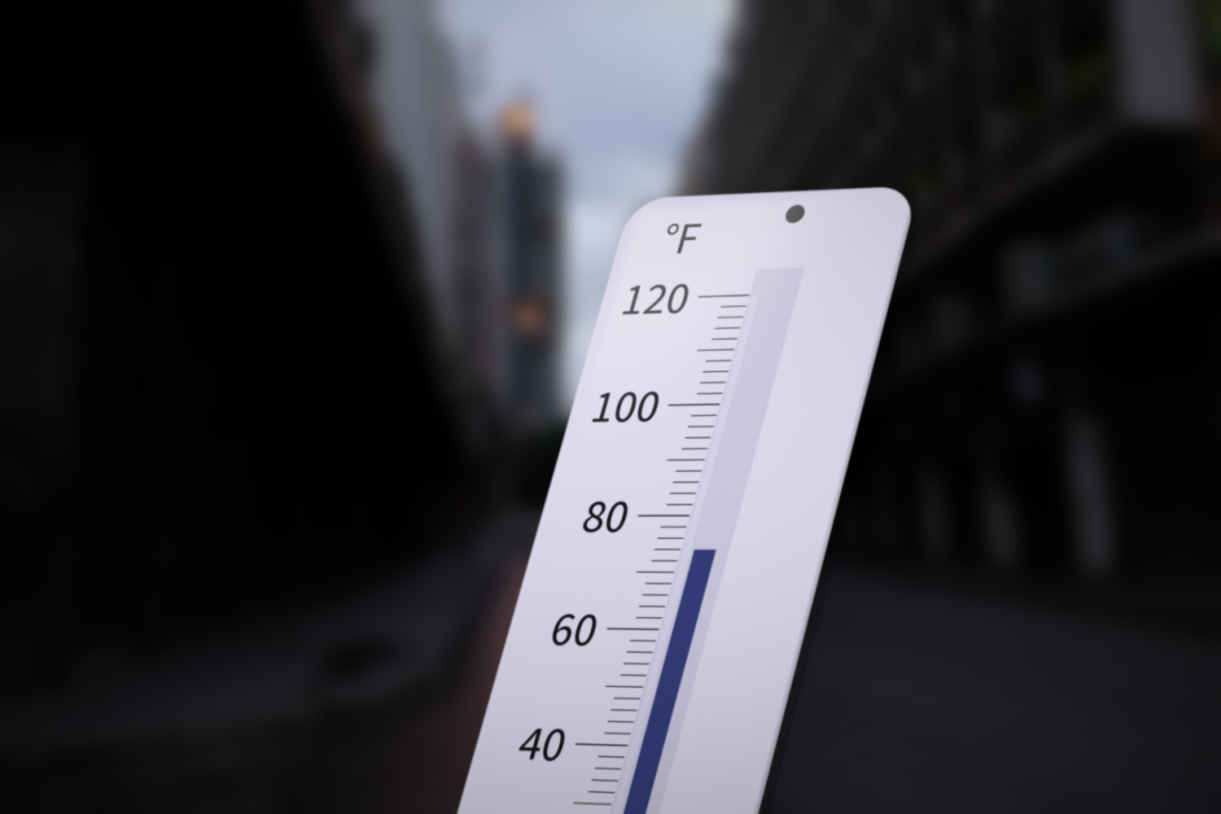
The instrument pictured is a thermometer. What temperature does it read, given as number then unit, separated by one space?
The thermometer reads 74 °F
